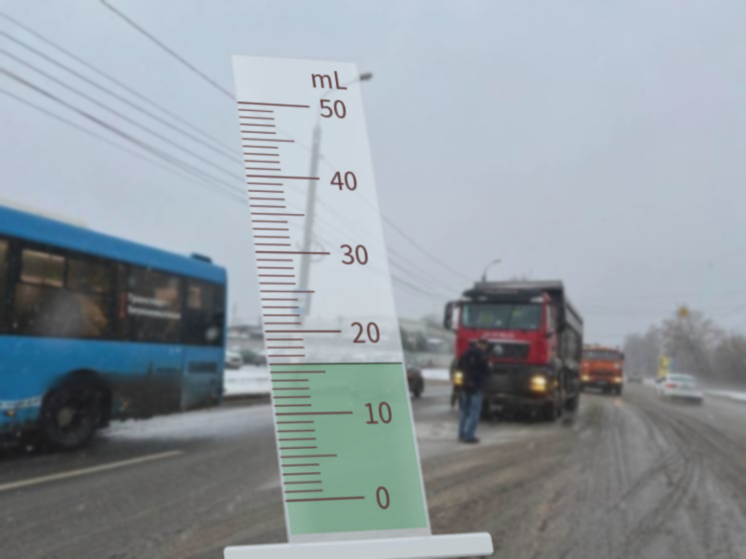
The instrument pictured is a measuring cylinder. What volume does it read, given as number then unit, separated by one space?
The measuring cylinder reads 16 mL
